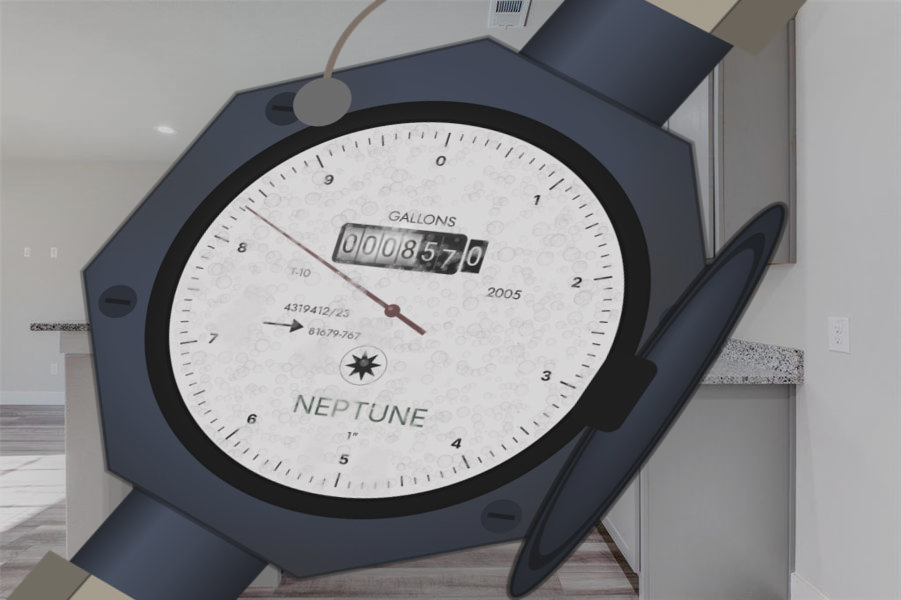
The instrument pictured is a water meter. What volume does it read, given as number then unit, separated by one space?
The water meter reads 8568.3 gal
